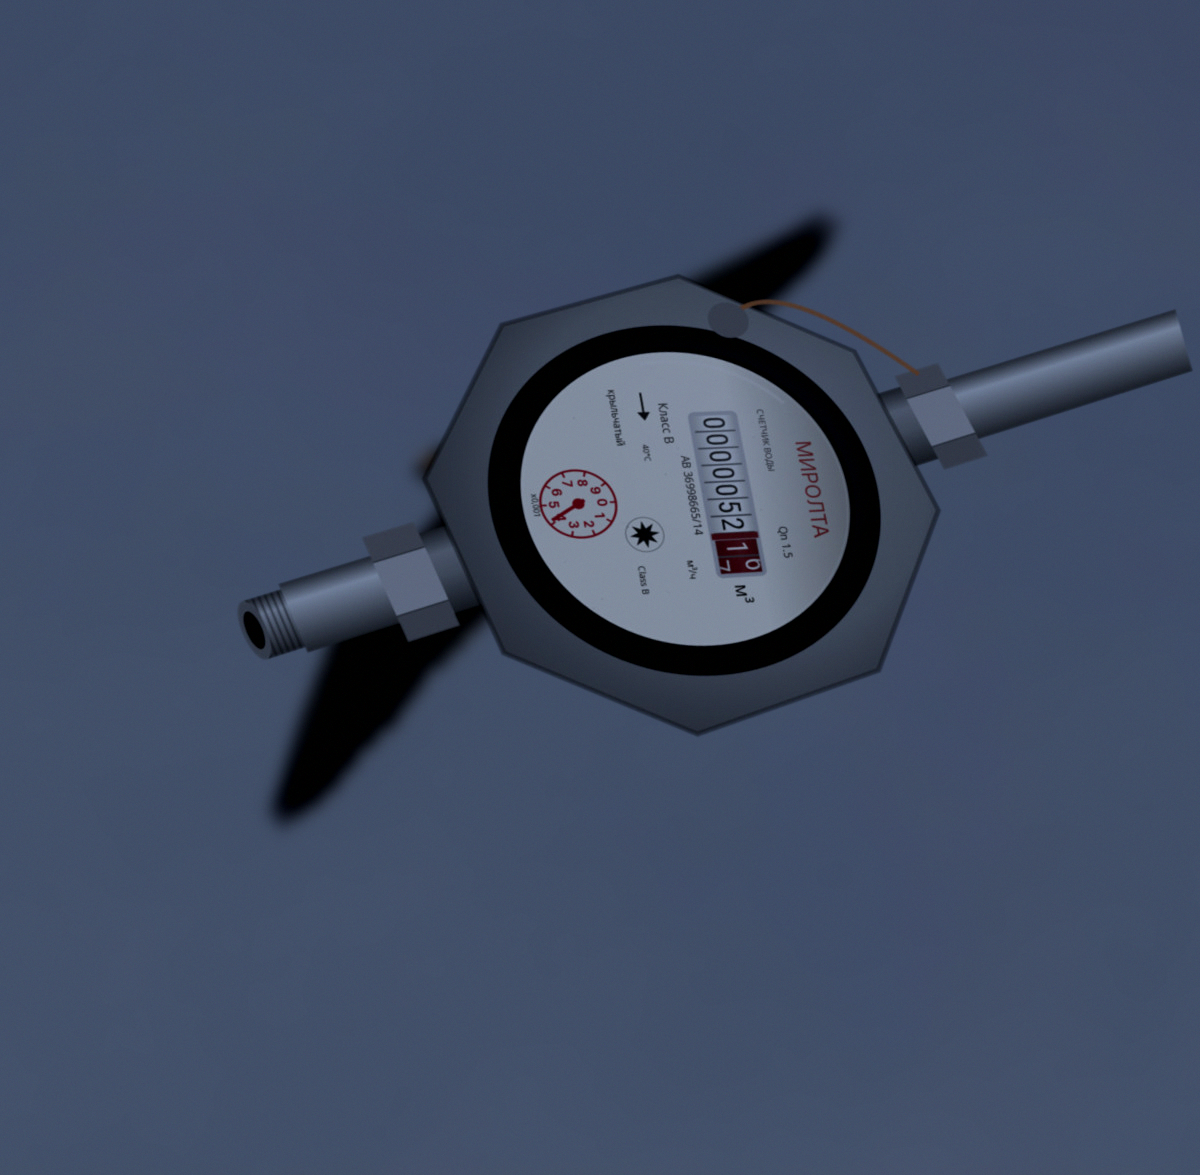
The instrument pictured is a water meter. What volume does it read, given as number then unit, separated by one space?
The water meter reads 52.164 m³
